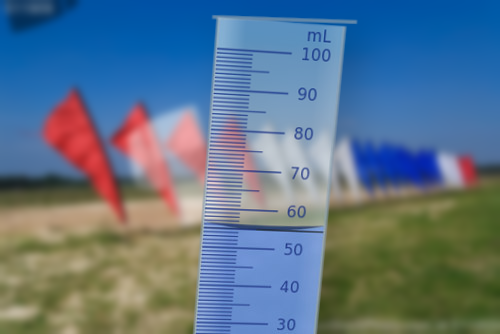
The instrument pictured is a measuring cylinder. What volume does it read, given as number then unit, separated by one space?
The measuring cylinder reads 55 mL
